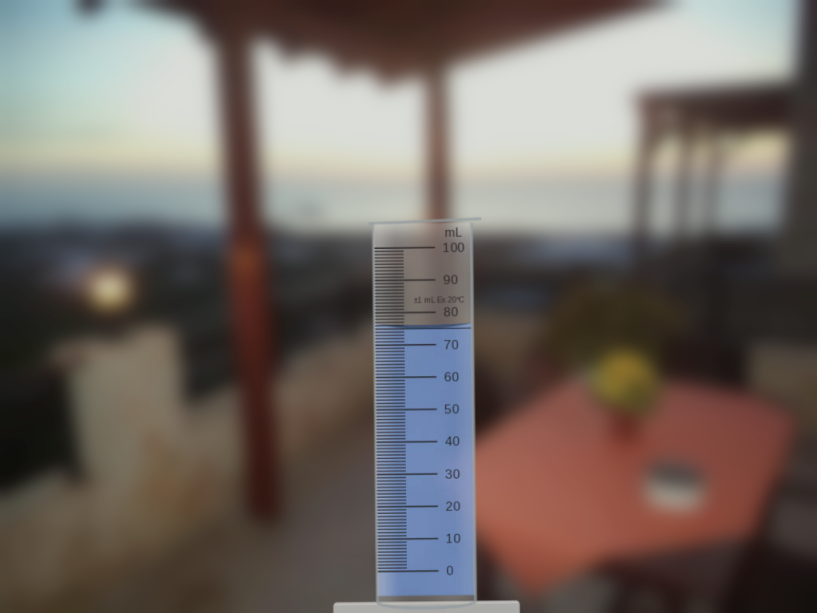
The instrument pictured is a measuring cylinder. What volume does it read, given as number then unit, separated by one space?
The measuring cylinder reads 75 mL
